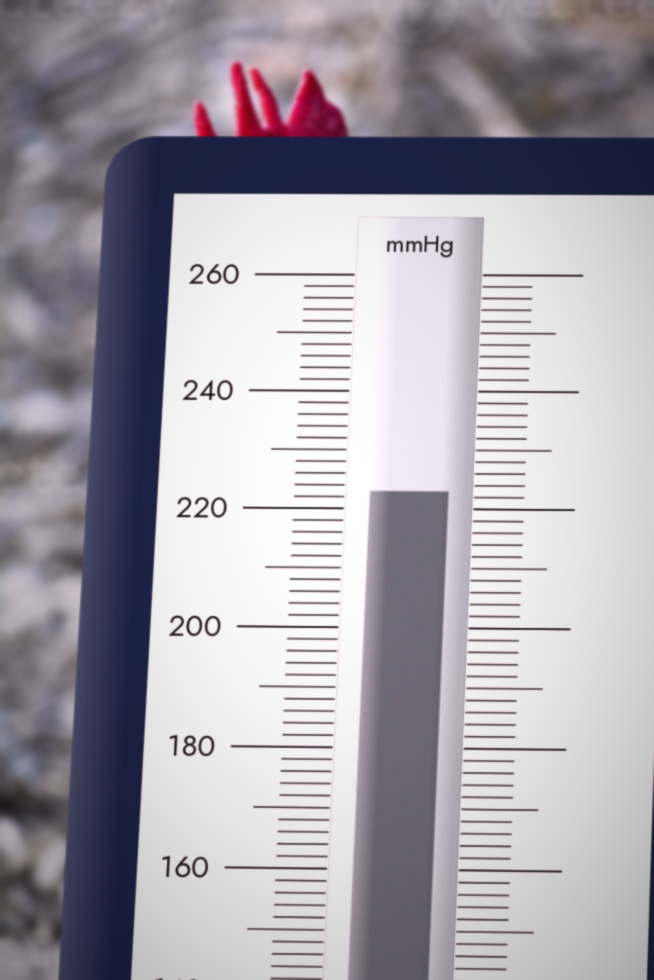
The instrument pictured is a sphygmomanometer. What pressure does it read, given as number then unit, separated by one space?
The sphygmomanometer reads 223 mmHg
